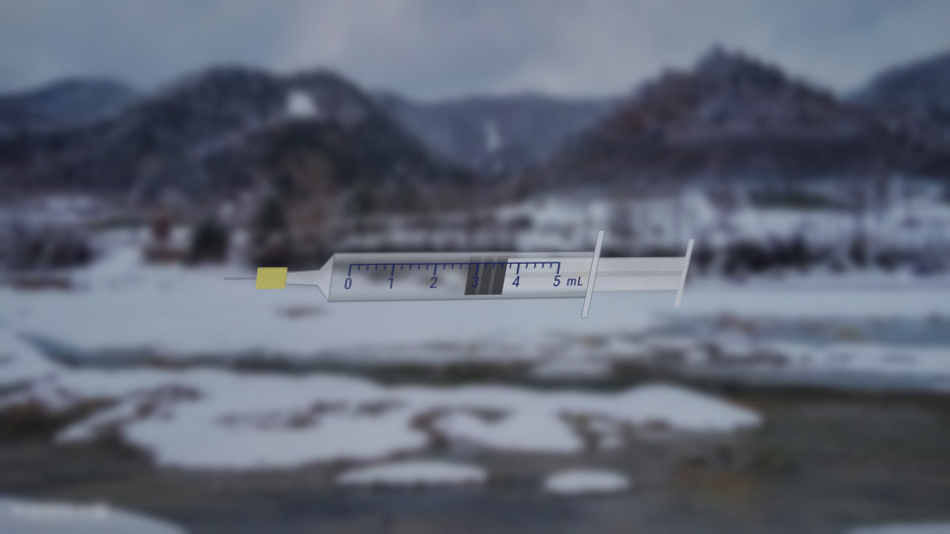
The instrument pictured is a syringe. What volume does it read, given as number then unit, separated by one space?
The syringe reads 2.8 mL
